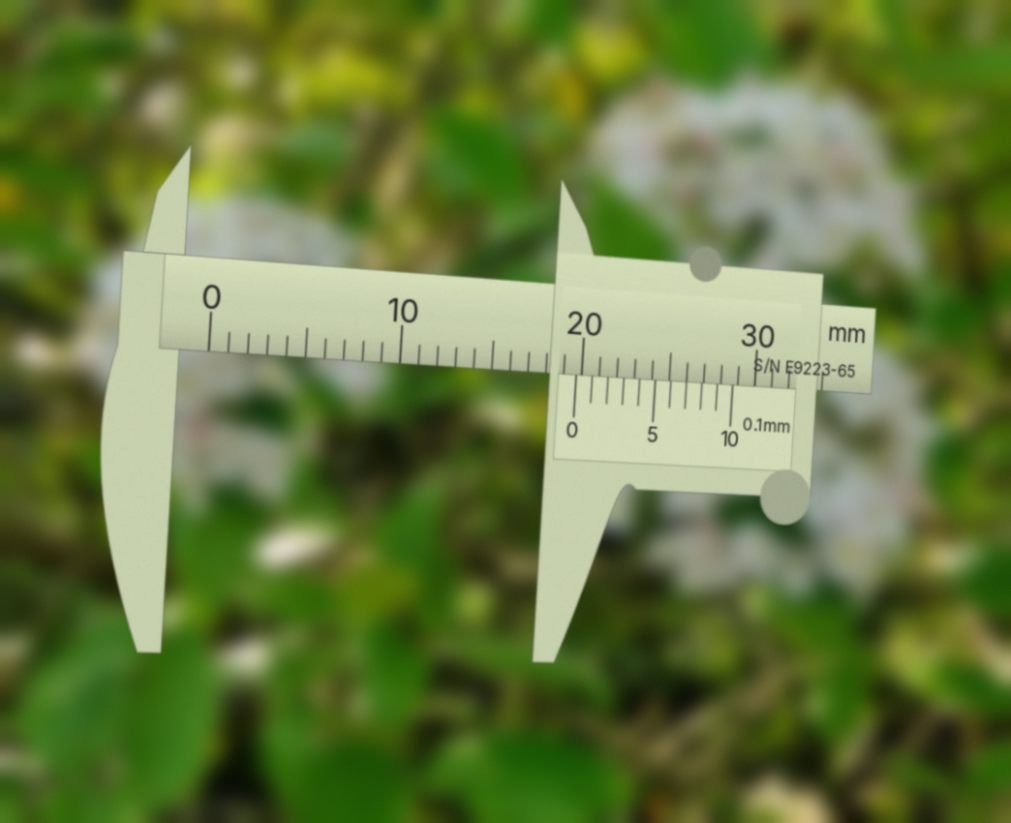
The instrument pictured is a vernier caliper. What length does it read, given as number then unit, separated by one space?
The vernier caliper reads 19.7 mm
